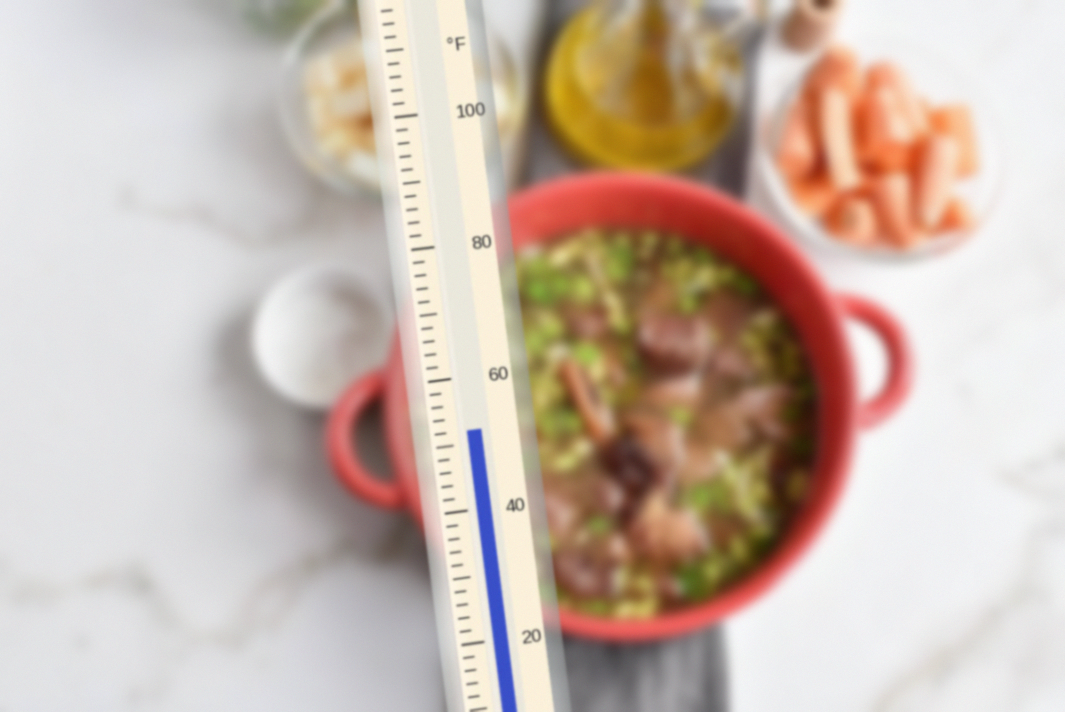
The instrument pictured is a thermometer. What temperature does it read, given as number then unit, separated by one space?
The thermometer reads 52 °F
